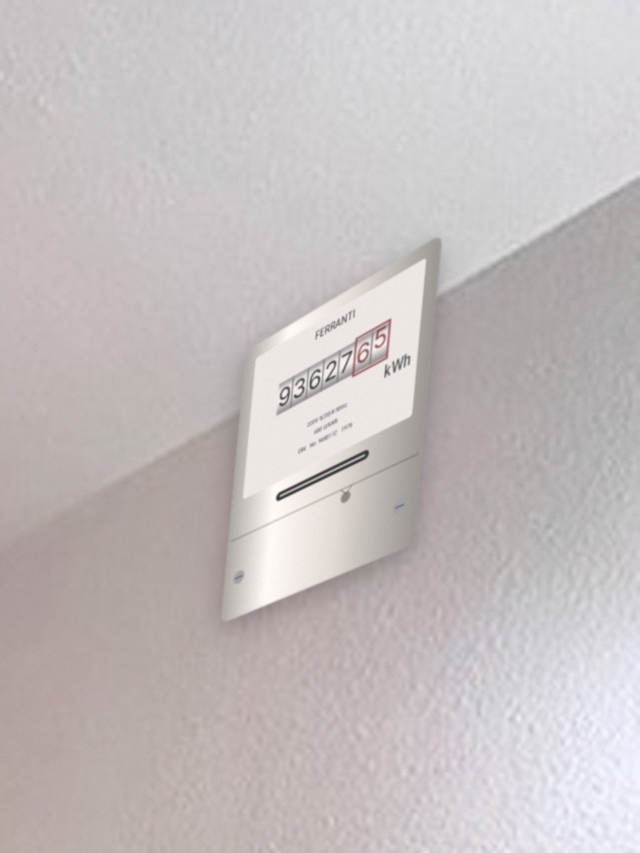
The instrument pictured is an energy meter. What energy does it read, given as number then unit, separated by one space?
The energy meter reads 93627.65 kWh
